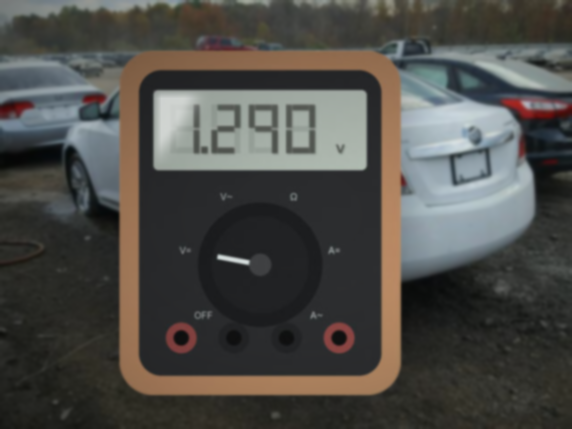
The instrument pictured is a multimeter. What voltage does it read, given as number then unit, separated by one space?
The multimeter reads 1.290 V
